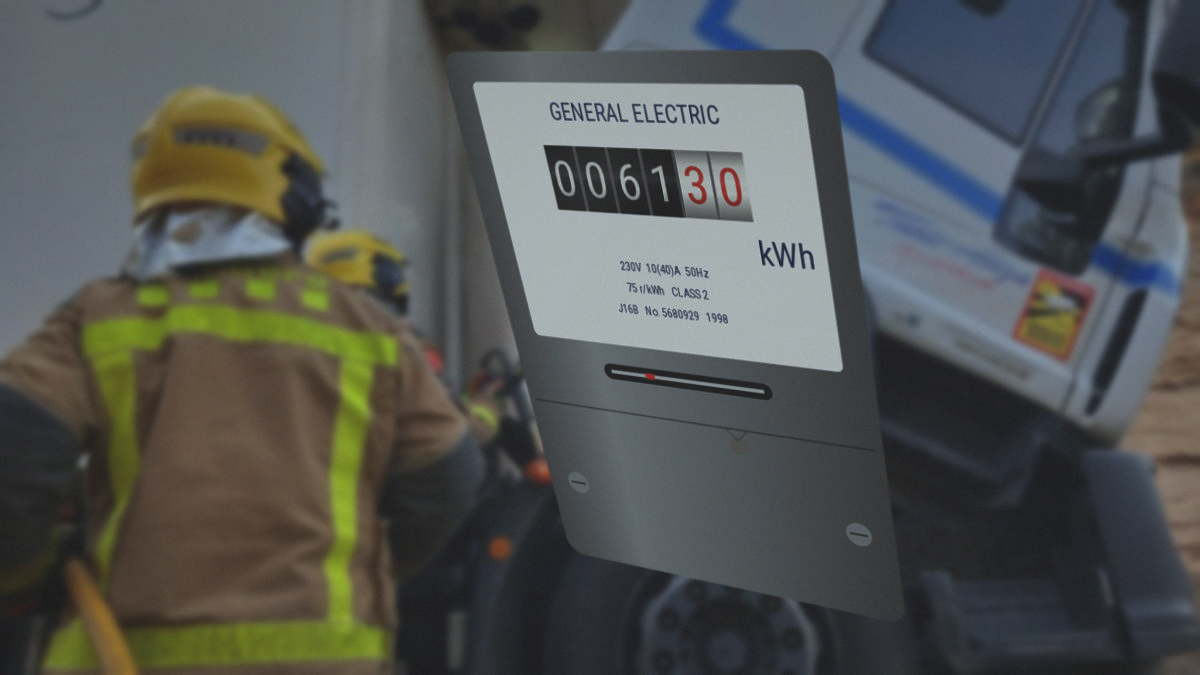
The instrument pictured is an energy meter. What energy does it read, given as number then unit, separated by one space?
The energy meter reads 61.30 kWh
